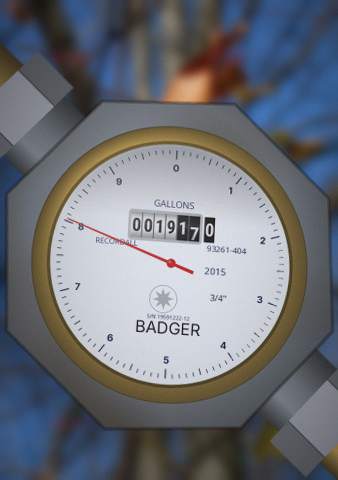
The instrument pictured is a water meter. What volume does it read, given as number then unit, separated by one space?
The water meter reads 19168.0 gal
